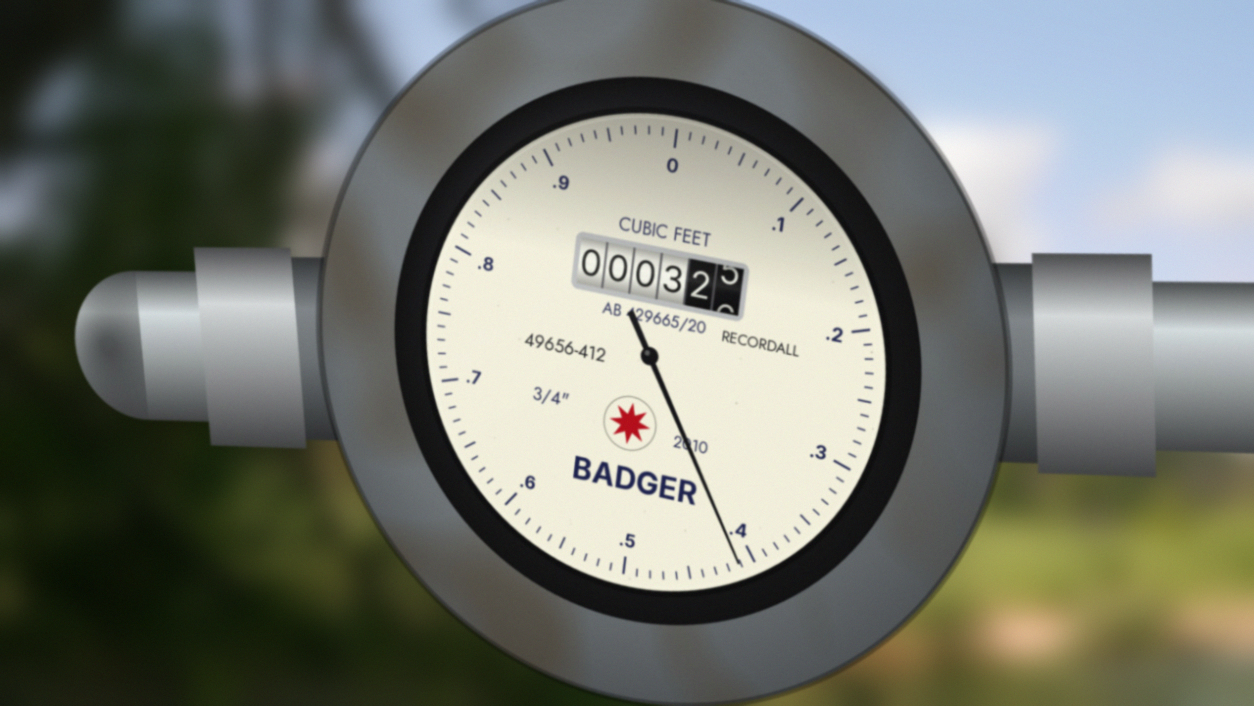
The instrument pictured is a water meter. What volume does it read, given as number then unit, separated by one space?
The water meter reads 325.41 ft³
